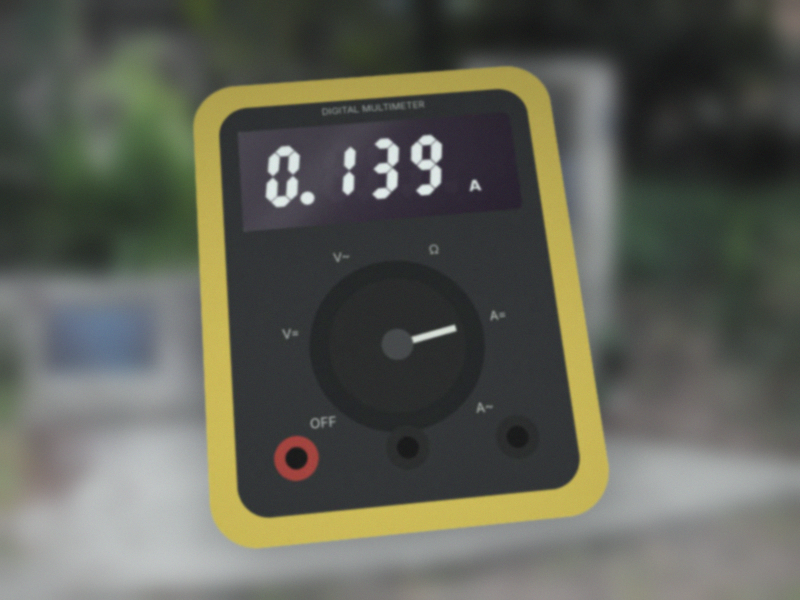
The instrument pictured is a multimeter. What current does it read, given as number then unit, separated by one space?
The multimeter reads 0.139 A
